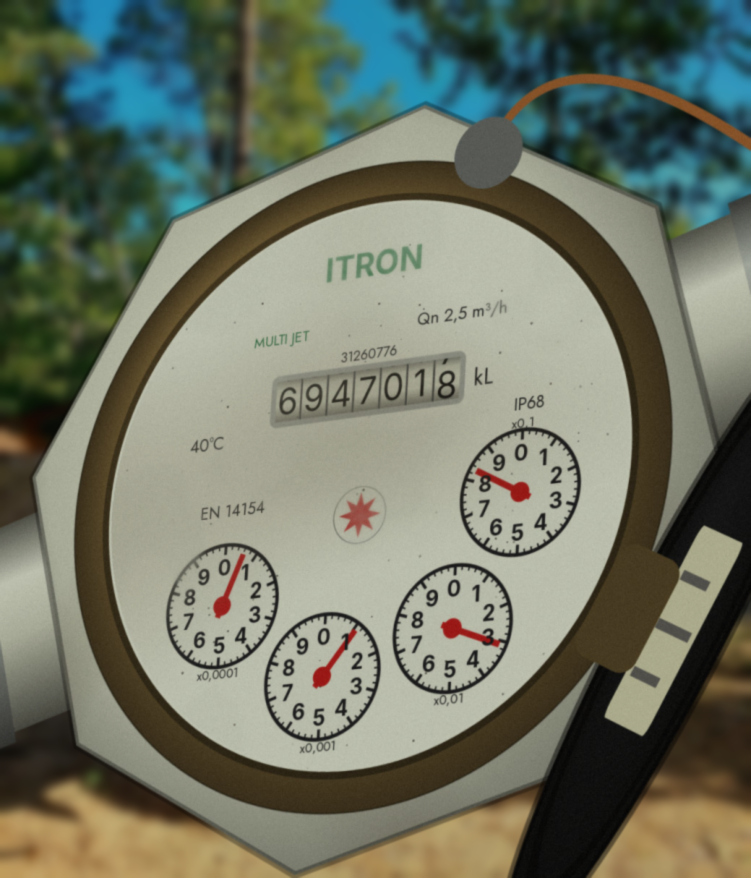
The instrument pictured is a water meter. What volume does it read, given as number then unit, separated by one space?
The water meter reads 6947017.8310 kL
